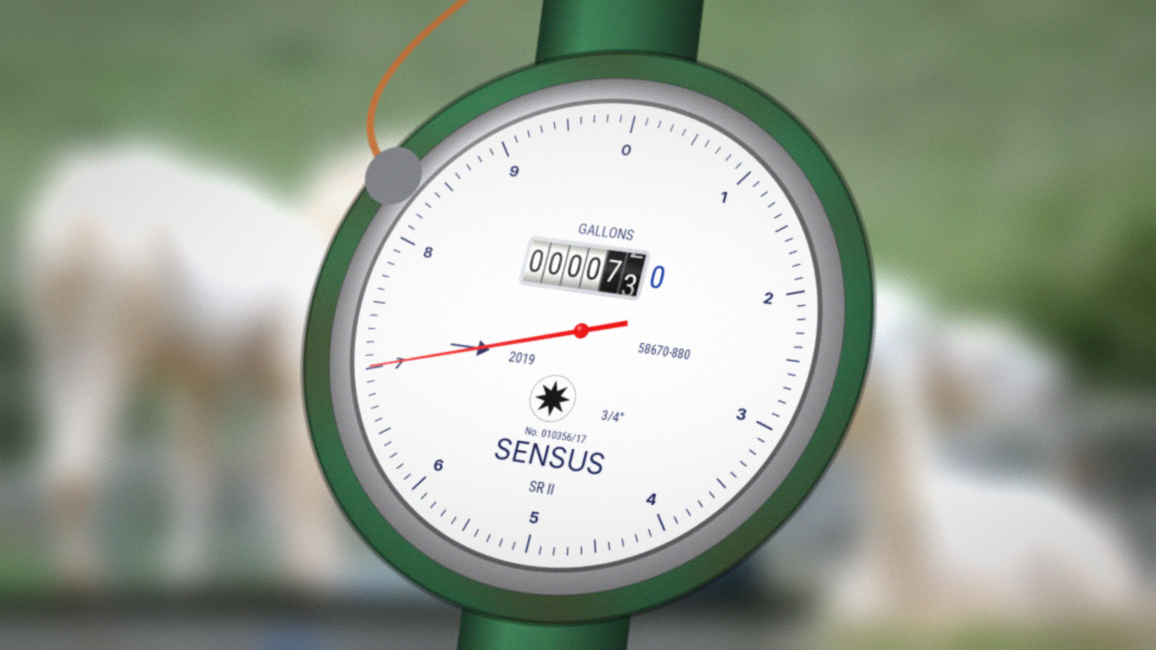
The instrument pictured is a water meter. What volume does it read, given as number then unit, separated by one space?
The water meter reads 727.0 gal
